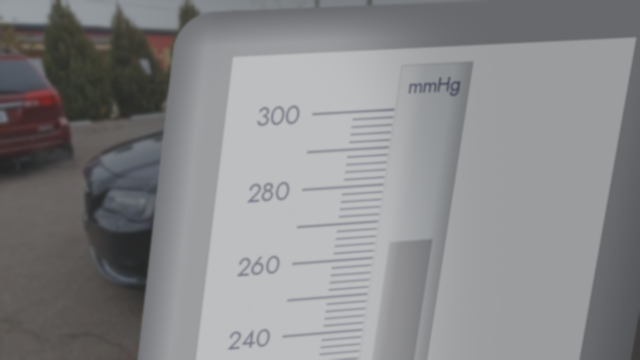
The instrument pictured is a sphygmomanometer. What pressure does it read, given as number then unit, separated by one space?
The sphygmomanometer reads 264 mmHg
